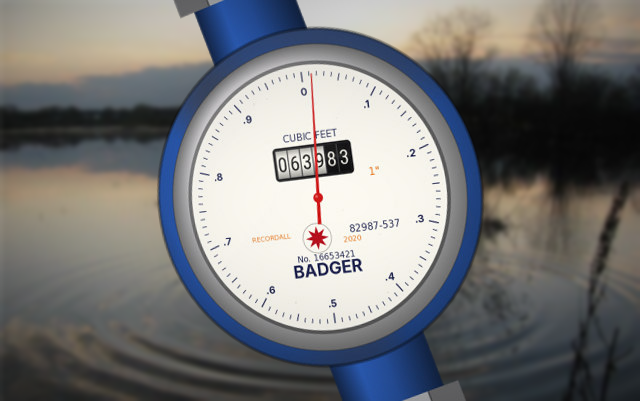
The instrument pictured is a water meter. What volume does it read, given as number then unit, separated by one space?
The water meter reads 63983.01 ft³
